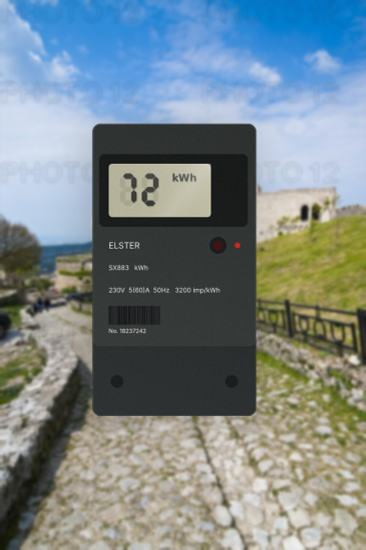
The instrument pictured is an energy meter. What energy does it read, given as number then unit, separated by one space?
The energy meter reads 72 kWh
